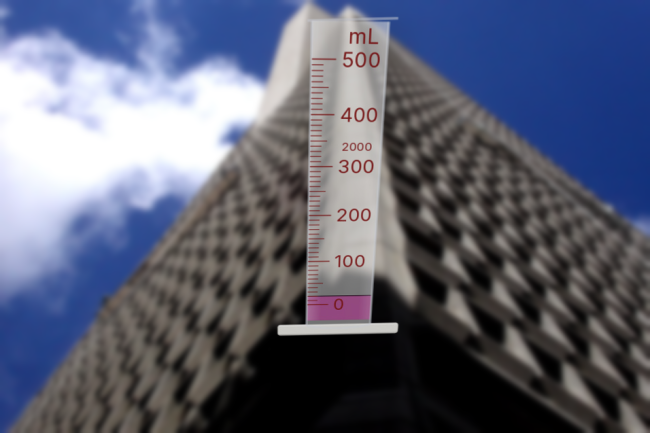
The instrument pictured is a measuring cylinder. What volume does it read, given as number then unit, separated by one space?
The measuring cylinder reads 20 mL
